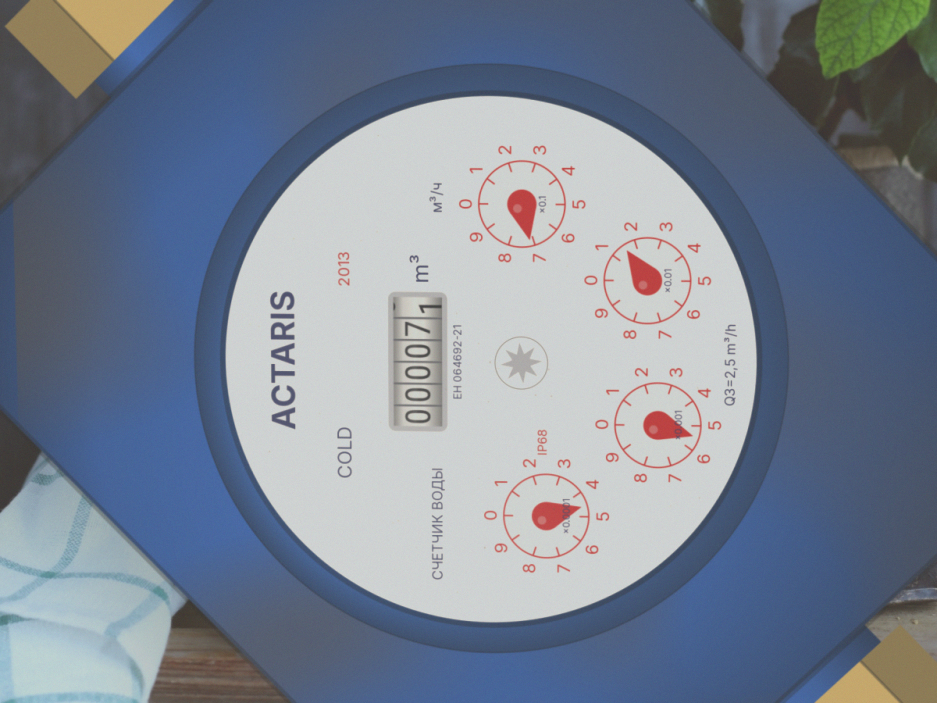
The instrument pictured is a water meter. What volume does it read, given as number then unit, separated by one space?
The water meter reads 70.7154 m³
